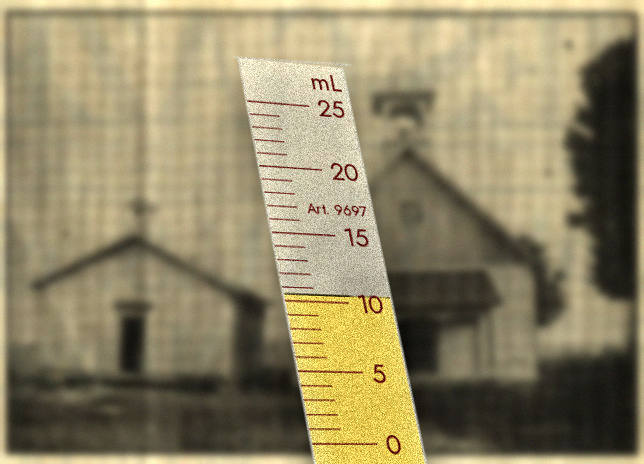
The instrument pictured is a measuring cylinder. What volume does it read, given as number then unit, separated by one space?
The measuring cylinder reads 10.5 mL
